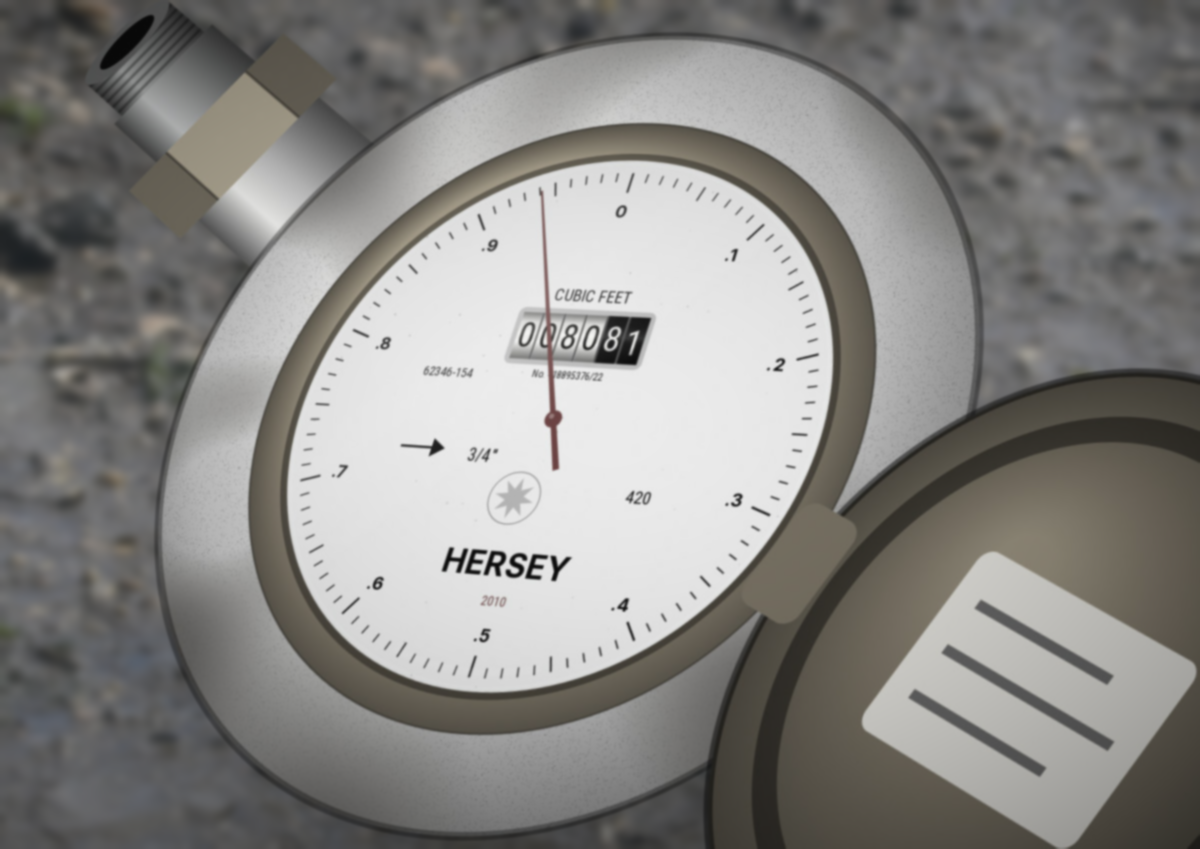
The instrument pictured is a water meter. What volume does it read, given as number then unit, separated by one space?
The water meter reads 8080.94 ft³
